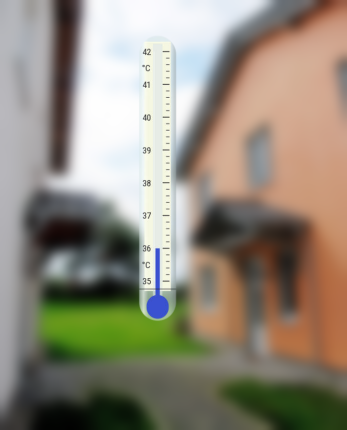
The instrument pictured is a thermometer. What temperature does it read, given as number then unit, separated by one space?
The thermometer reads 36 °C
